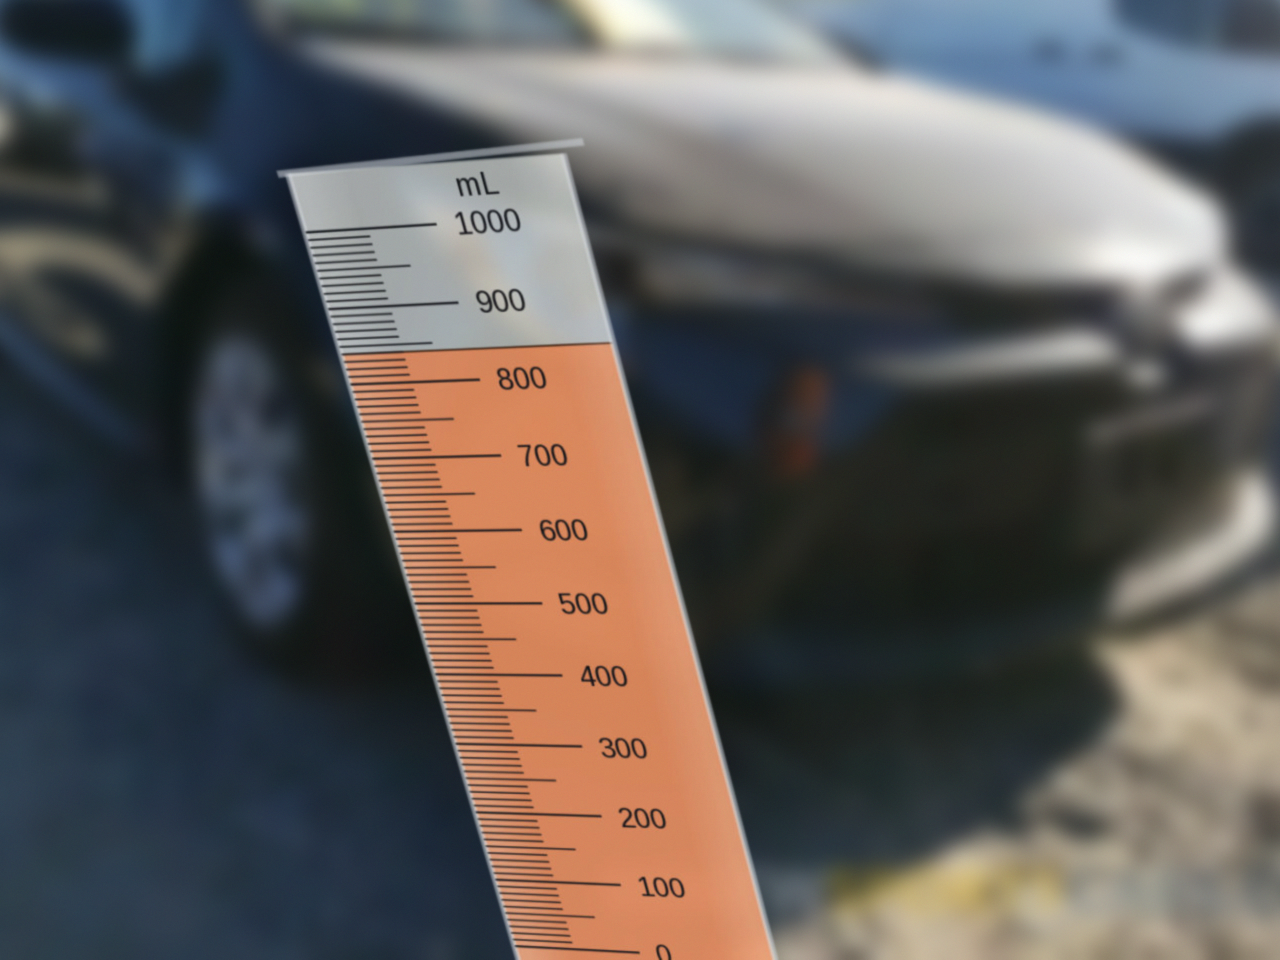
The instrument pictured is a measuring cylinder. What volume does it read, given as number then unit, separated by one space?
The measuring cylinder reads 840 mL
